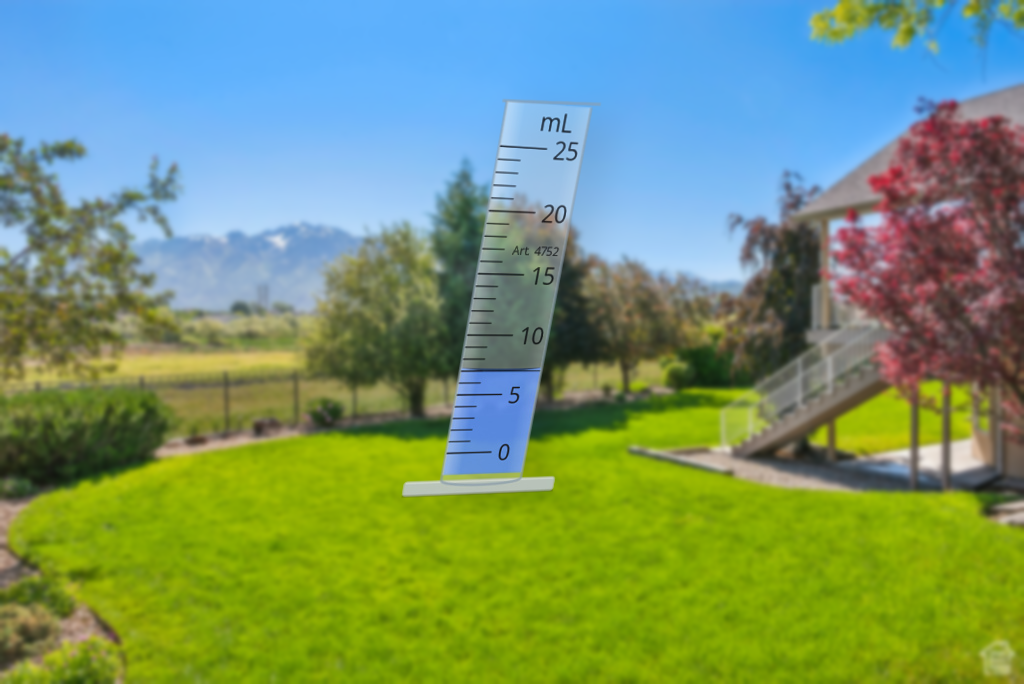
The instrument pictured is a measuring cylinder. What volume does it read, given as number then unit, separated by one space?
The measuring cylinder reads 7 mL
